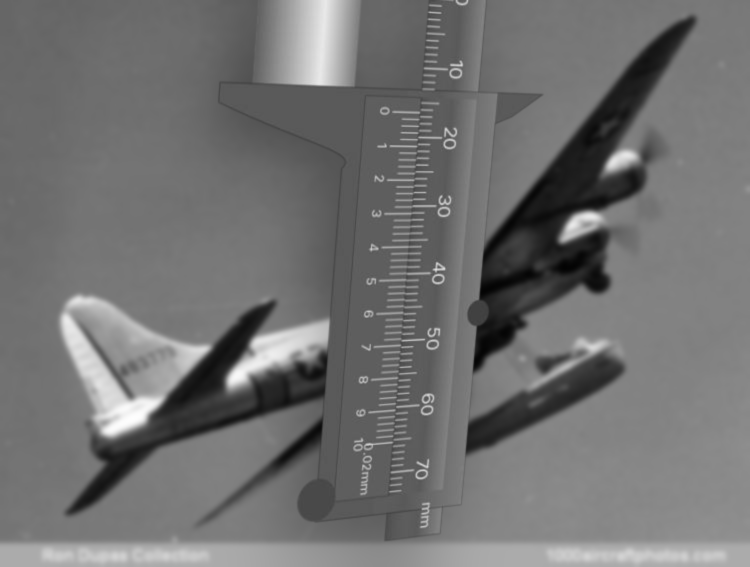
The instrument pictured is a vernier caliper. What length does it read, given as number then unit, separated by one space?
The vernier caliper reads 16.4 mm
